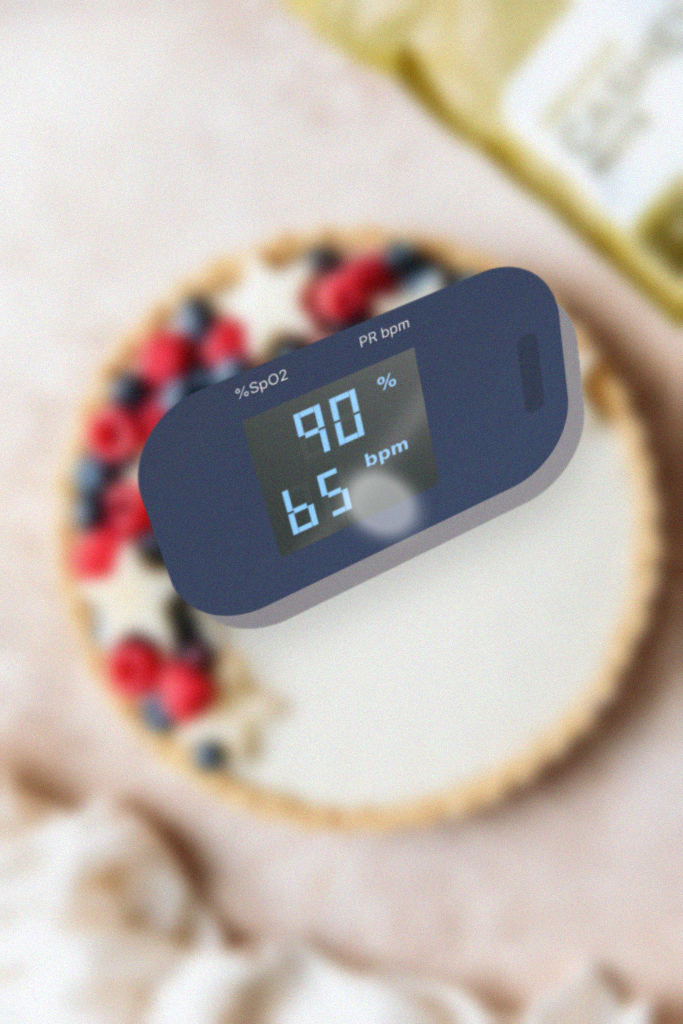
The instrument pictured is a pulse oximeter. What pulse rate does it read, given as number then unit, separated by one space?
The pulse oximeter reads 65 bpm
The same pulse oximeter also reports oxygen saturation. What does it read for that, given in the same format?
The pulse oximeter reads 90 %
